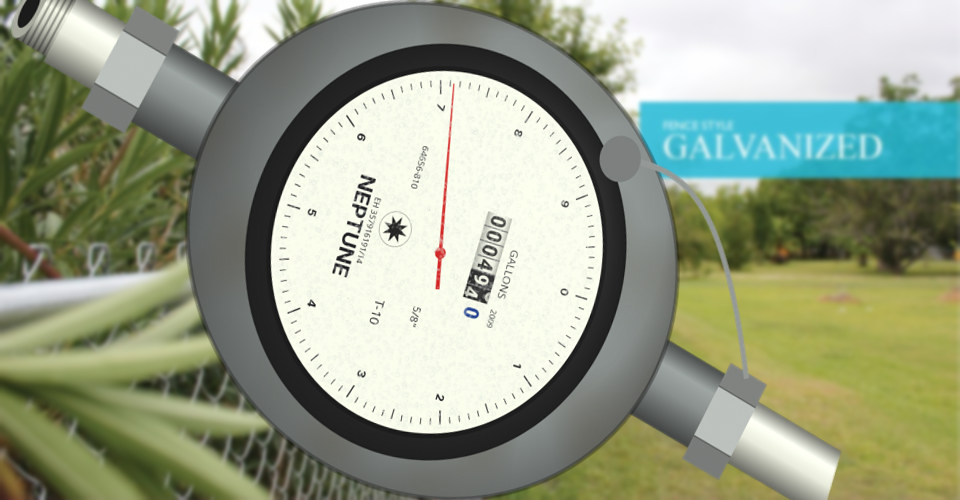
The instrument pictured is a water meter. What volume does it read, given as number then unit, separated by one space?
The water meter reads 4937.1 gal
